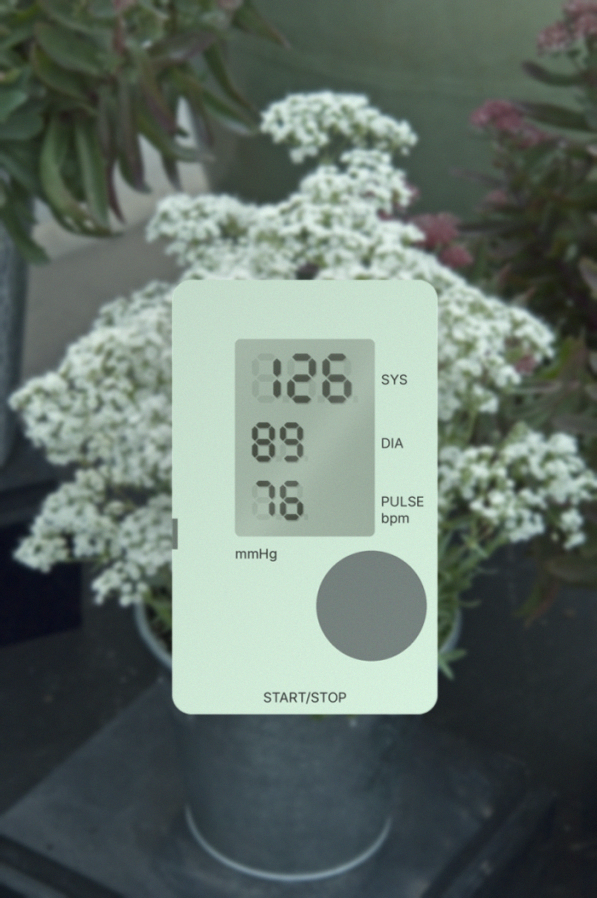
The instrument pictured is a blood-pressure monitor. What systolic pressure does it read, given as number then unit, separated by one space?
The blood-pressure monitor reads 126 mmHg
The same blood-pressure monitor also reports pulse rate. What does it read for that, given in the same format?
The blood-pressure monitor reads 76 bpm
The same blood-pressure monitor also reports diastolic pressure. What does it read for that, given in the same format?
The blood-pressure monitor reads 89 mmHg
